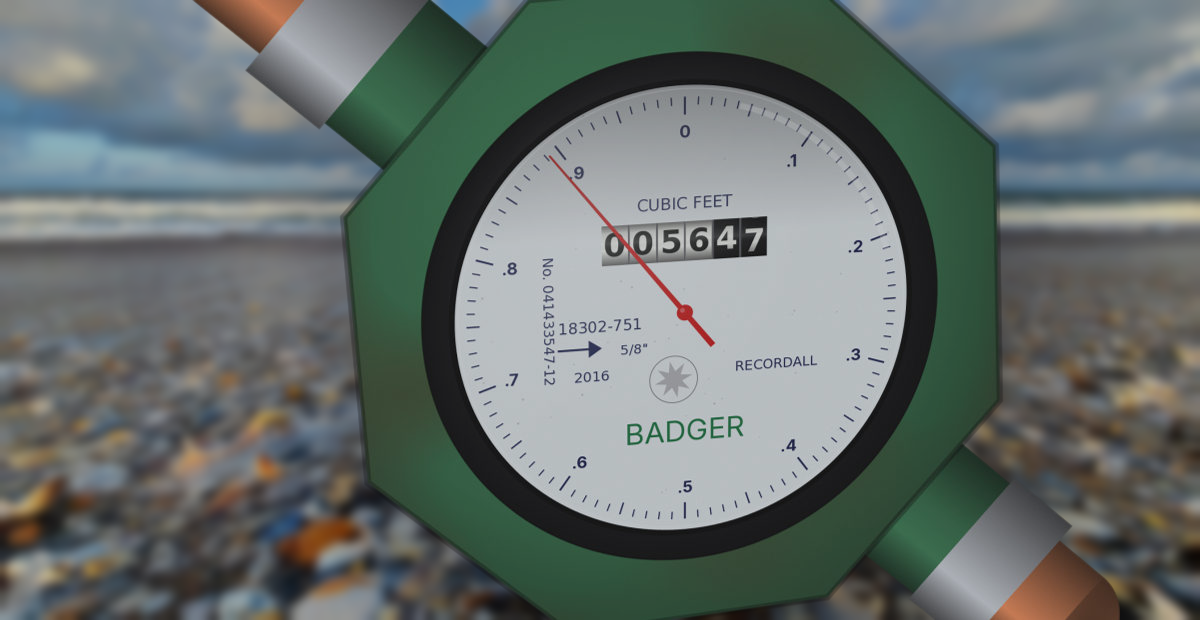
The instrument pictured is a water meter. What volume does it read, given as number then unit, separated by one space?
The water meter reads 5646.89 ft³
